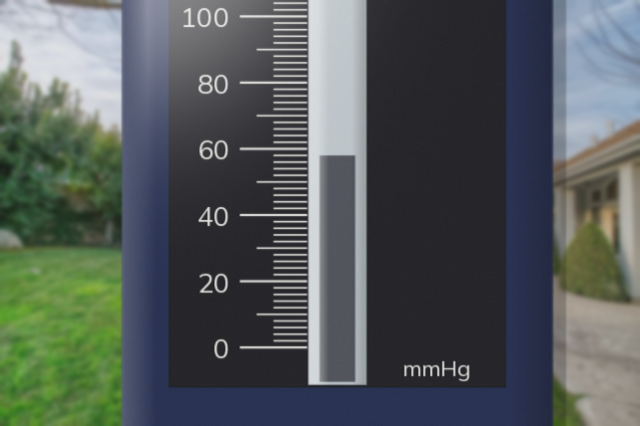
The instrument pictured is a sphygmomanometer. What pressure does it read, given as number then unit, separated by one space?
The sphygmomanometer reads 58 mmHg
